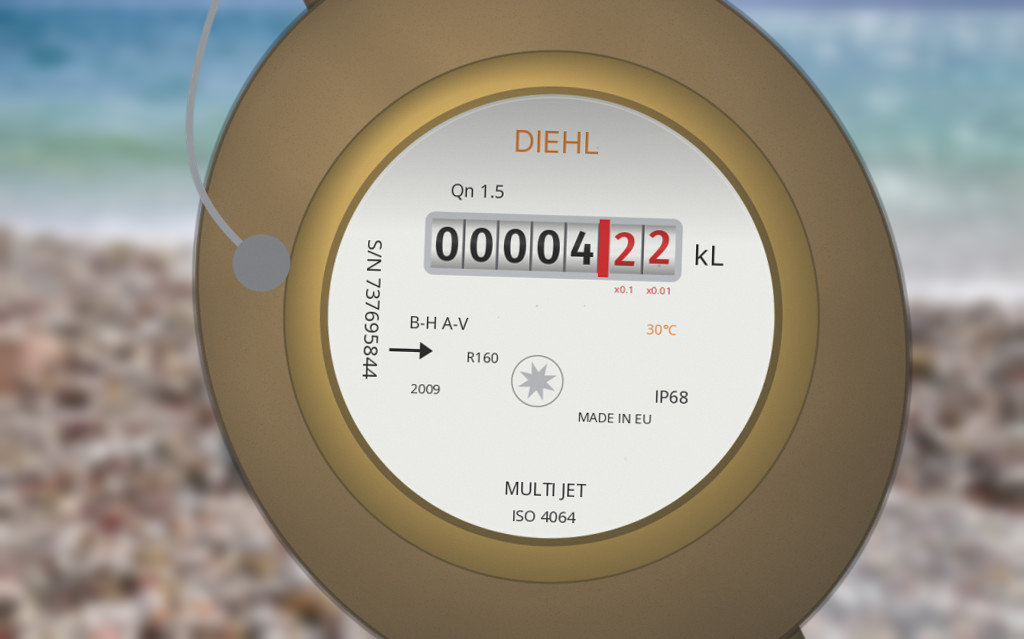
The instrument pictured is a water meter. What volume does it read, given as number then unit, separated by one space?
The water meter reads 4.22 kL
